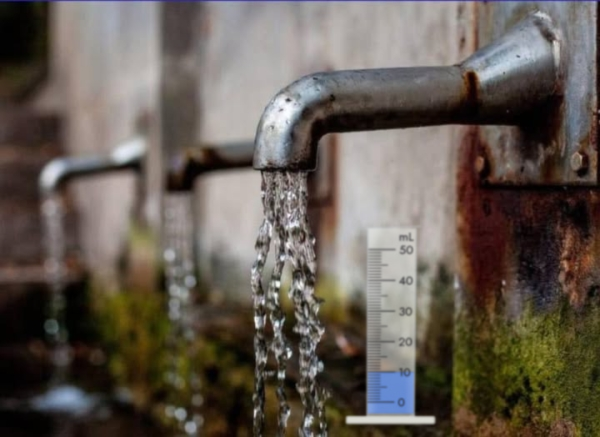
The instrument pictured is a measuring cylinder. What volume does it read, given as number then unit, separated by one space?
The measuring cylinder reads 10 mL
